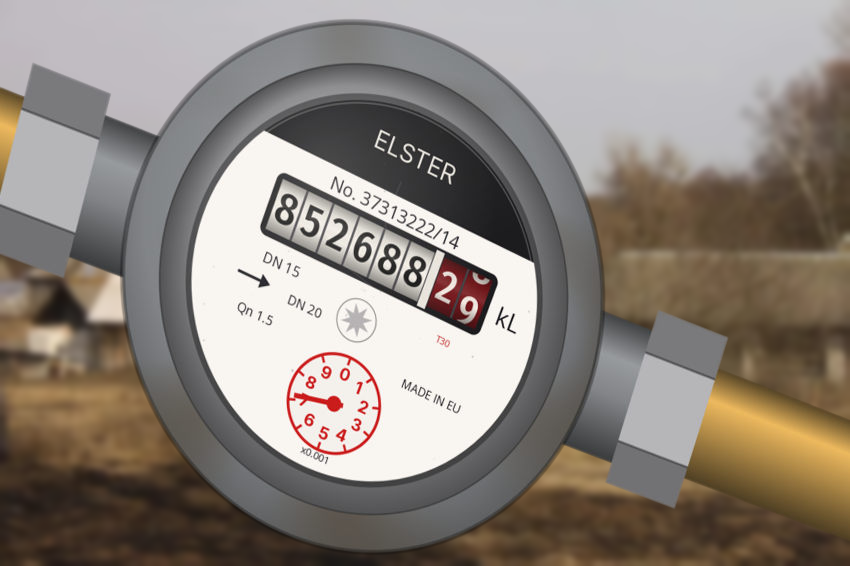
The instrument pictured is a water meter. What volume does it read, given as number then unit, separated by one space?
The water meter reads 852688.287 kL
